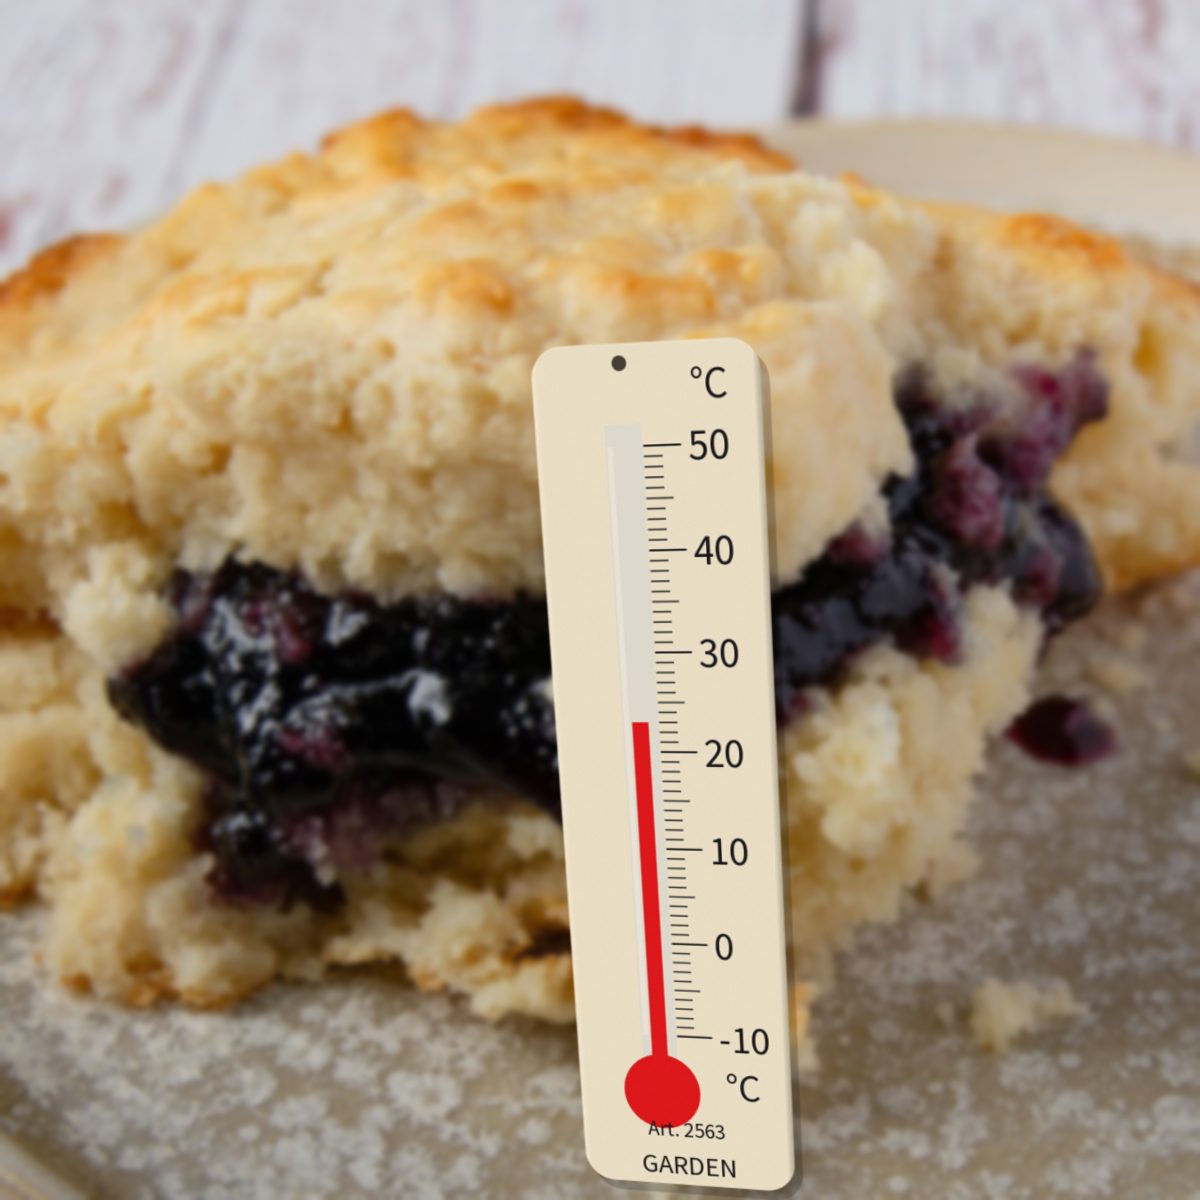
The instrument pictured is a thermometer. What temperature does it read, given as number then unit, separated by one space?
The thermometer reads 23 °C
